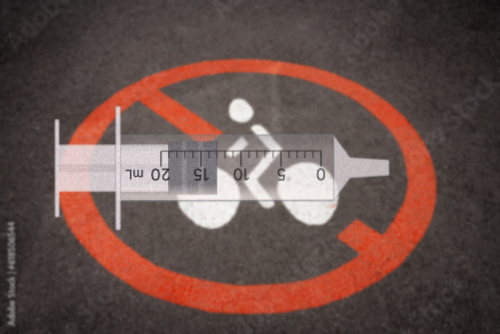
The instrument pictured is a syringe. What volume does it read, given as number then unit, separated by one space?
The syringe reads 13 mL
